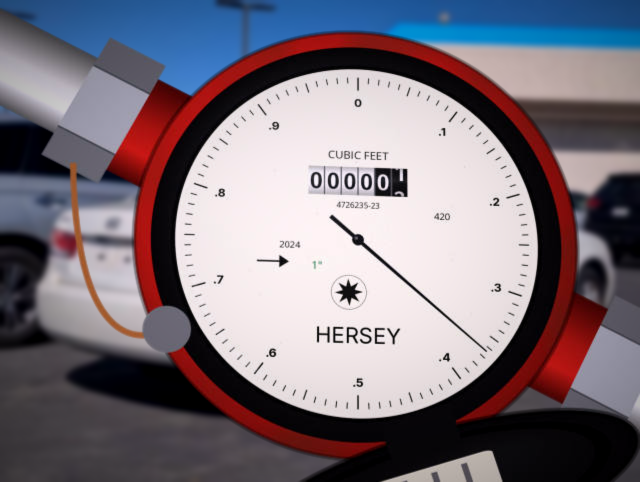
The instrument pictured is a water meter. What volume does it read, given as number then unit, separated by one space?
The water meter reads 1.36 ft³
